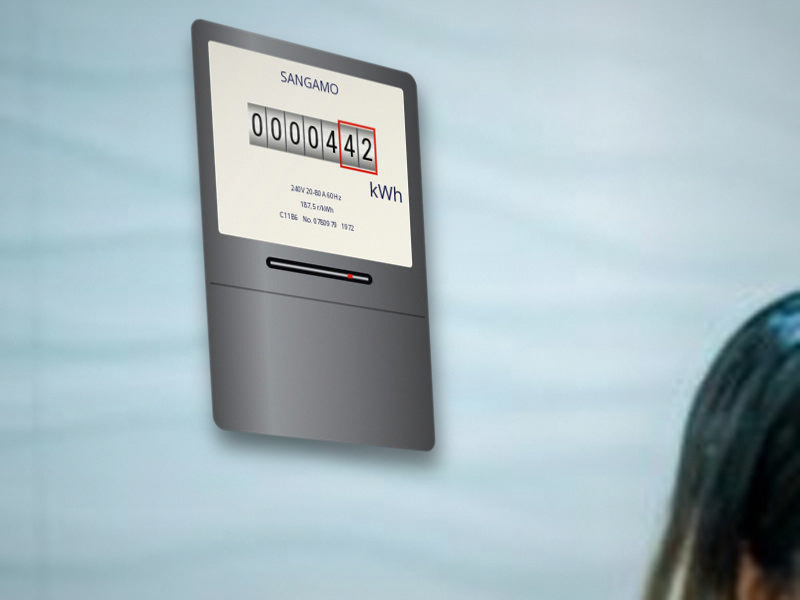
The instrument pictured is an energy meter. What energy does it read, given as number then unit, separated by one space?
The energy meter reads 4.42 kWh
